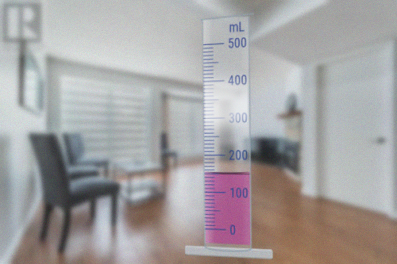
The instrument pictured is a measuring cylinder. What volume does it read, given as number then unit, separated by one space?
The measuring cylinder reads 150 mL
